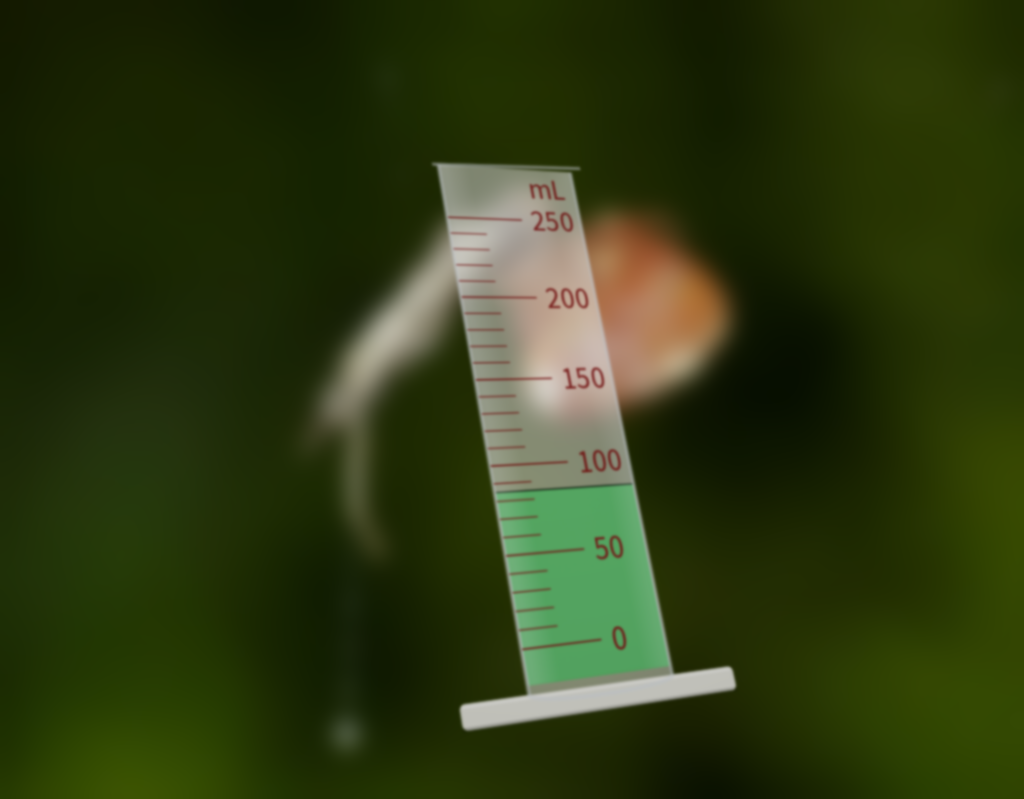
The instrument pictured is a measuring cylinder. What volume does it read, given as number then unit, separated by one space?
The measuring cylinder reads 85 mL
